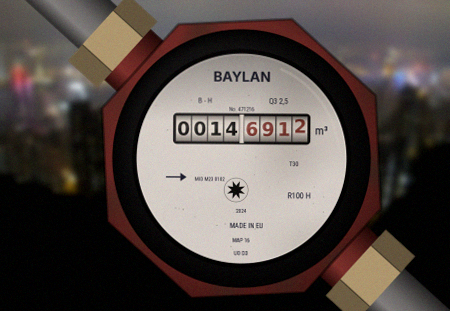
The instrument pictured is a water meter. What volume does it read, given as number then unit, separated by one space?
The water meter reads 14.6912 m³
